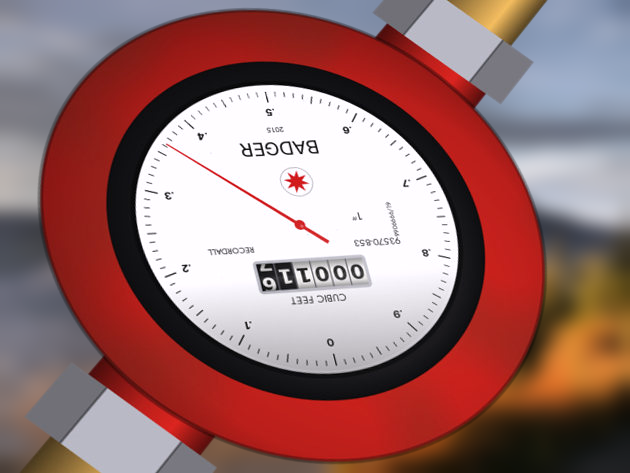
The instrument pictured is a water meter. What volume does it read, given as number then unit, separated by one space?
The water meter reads 116.36 ft³
